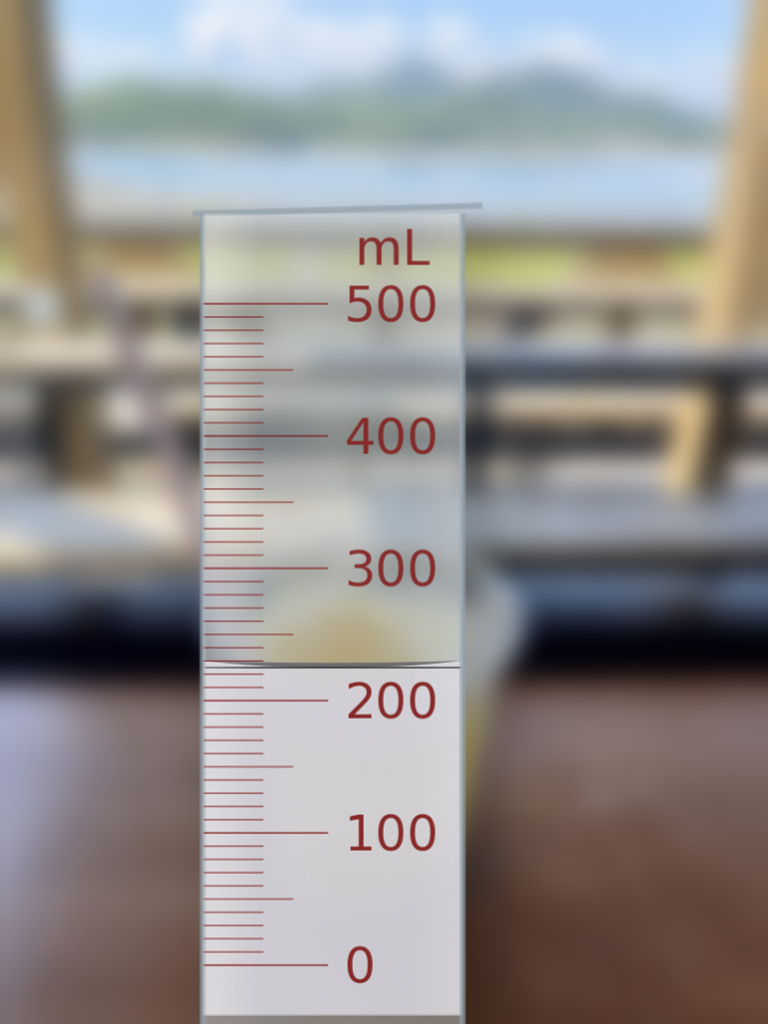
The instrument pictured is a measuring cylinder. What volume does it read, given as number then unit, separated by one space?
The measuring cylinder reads 225 mL
